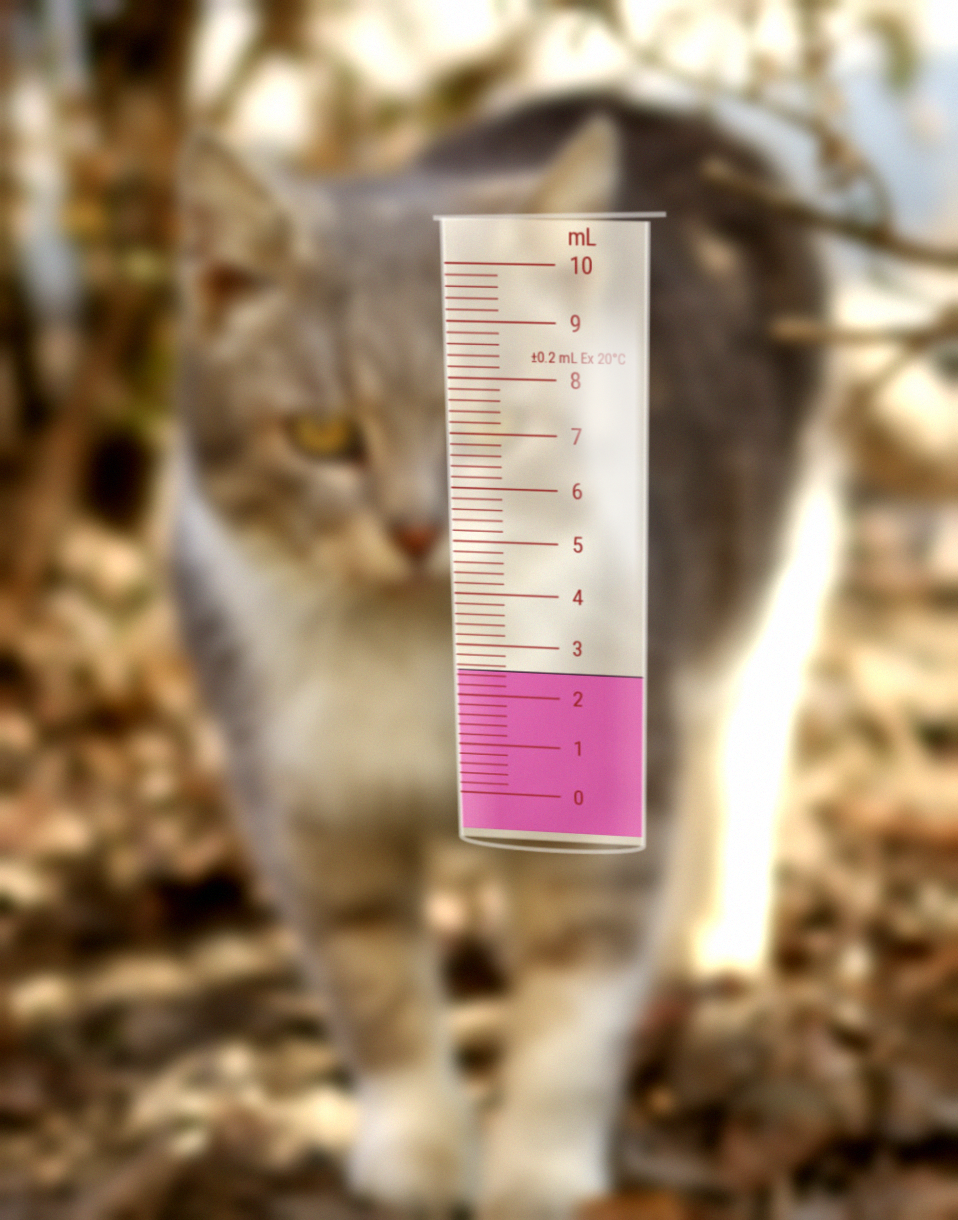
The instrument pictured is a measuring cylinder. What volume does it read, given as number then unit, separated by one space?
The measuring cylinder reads 2.5 mL
